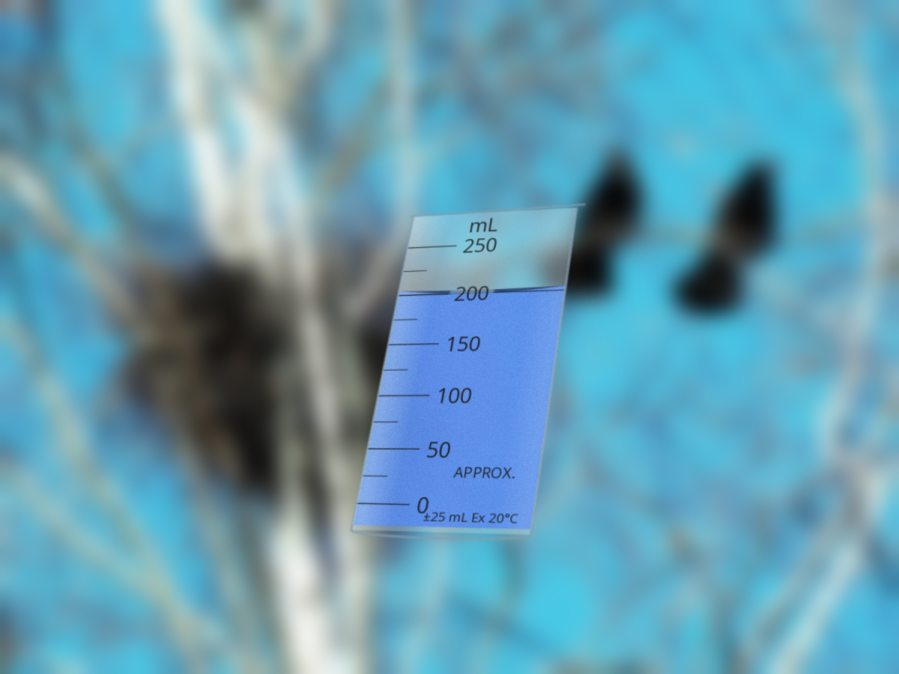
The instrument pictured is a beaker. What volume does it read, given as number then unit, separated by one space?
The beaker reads 200 mL
